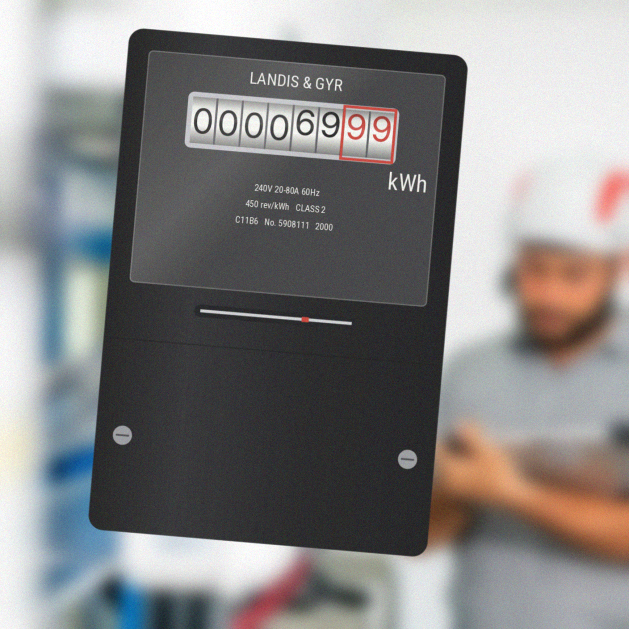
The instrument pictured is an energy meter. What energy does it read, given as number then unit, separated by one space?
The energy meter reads 69.99 kWh
